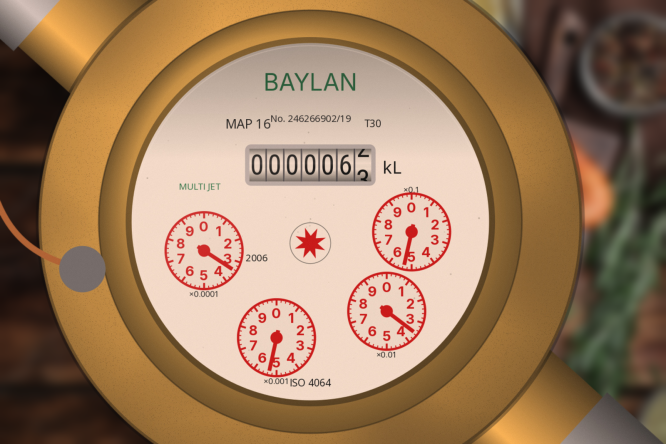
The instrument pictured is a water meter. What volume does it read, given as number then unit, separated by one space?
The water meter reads 62.5353 kL
